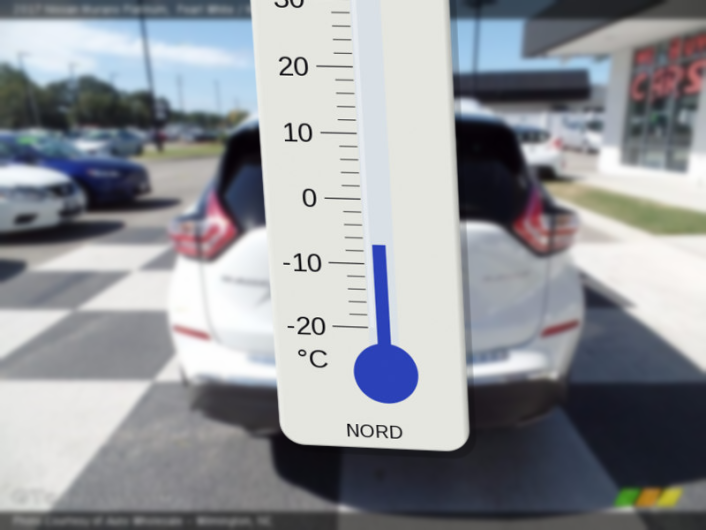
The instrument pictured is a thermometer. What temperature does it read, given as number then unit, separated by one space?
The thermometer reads -7 °C
